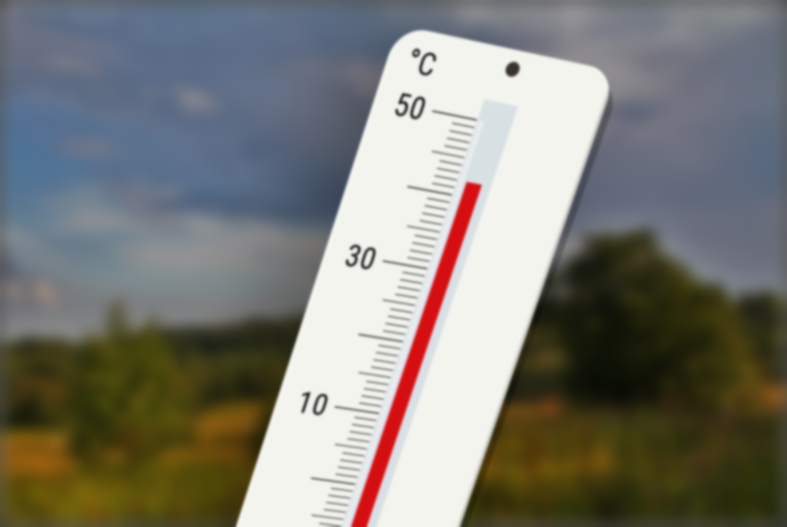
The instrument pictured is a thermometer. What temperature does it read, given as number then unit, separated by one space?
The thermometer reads 42 °C
